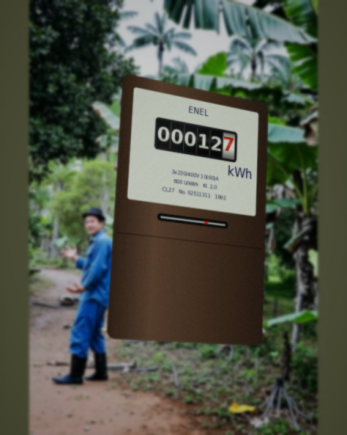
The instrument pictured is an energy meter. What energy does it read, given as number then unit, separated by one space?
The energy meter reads 12.7 kWh
